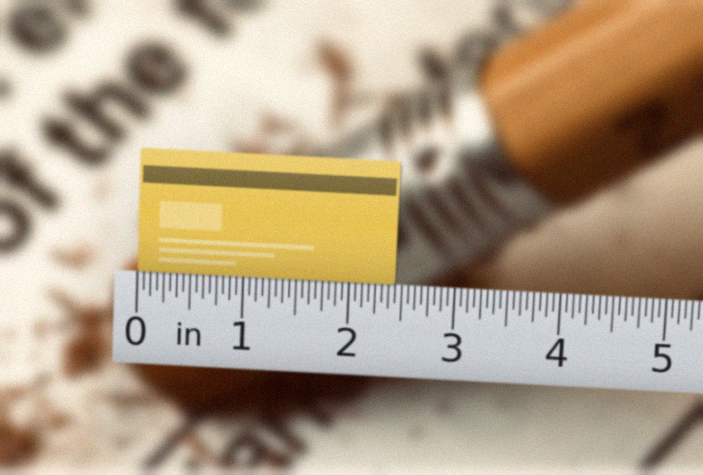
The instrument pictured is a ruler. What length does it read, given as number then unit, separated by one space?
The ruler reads 2.4375 in
